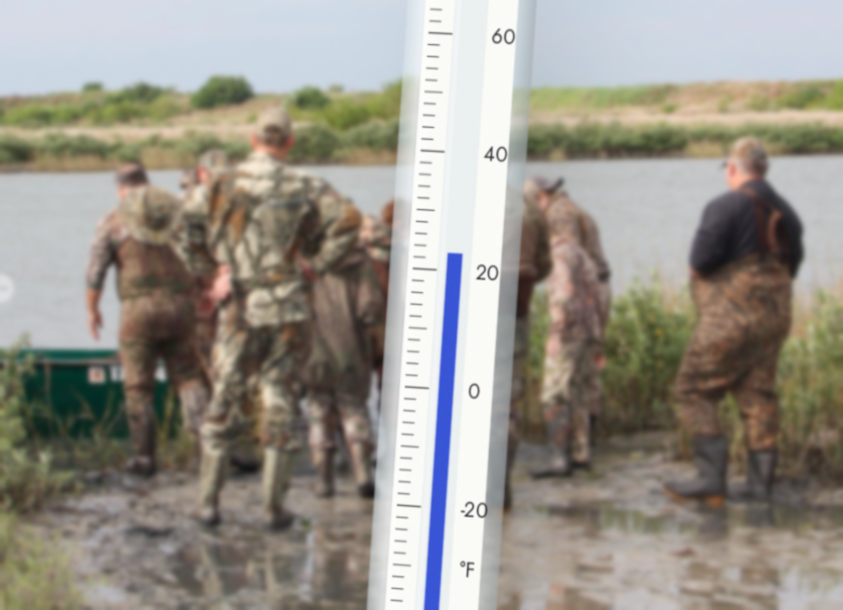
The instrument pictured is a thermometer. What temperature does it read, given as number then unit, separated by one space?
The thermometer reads 23 °F
